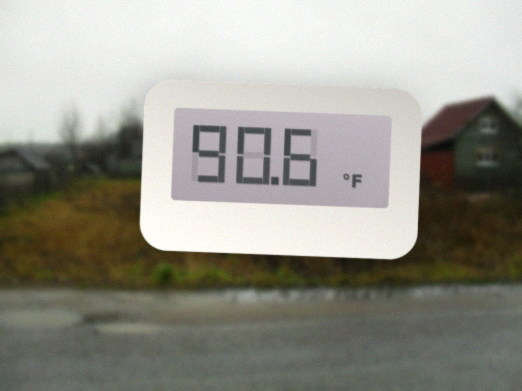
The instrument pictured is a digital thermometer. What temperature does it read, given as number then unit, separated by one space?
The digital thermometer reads 90.6 °F
